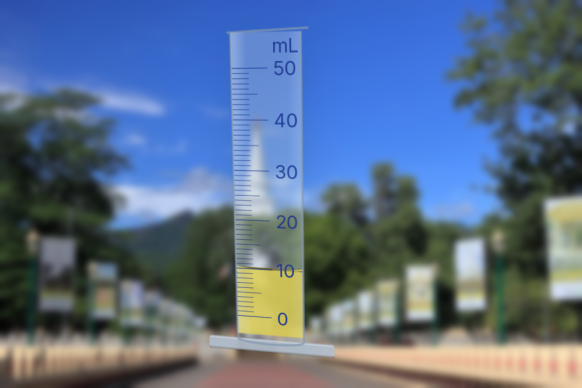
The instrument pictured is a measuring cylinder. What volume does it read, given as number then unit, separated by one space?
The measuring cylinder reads 10 mL
